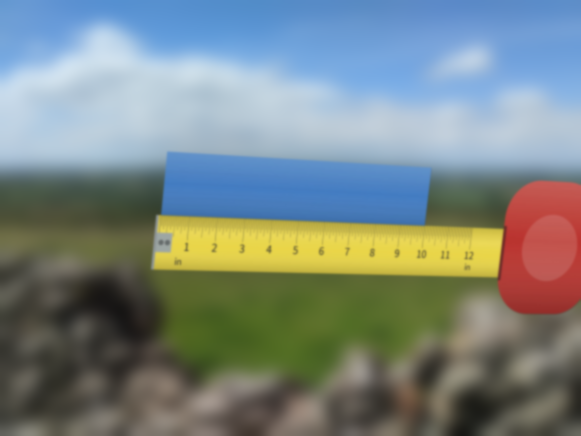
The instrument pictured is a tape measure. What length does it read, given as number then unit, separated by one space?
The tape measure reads 10 in
